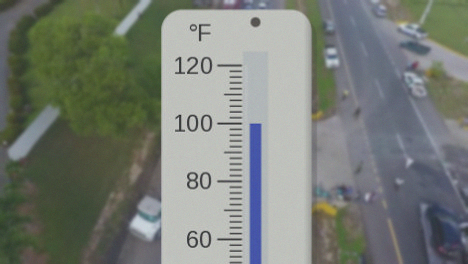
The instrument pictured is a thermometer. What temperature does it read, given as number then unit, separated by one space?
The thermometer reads 100 °F
